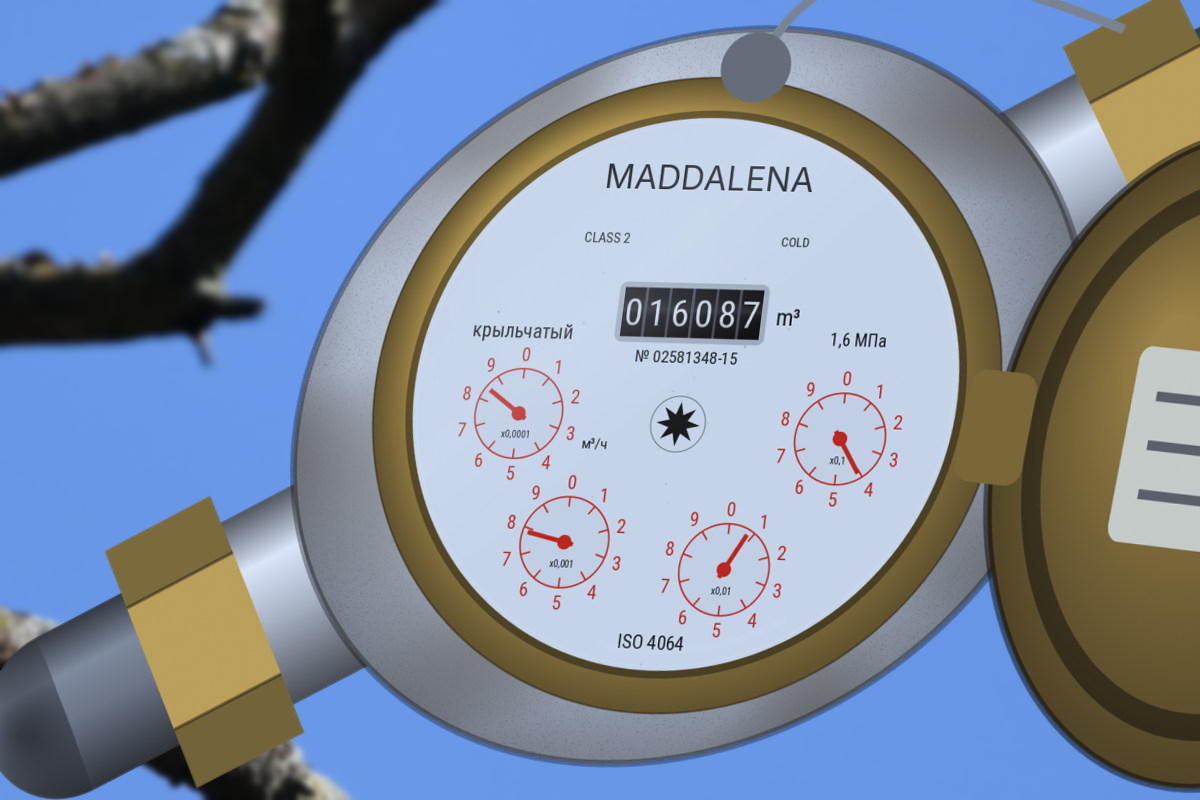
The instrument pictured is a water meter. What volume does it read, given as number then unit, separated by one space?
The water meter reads 16087.4078 m³
